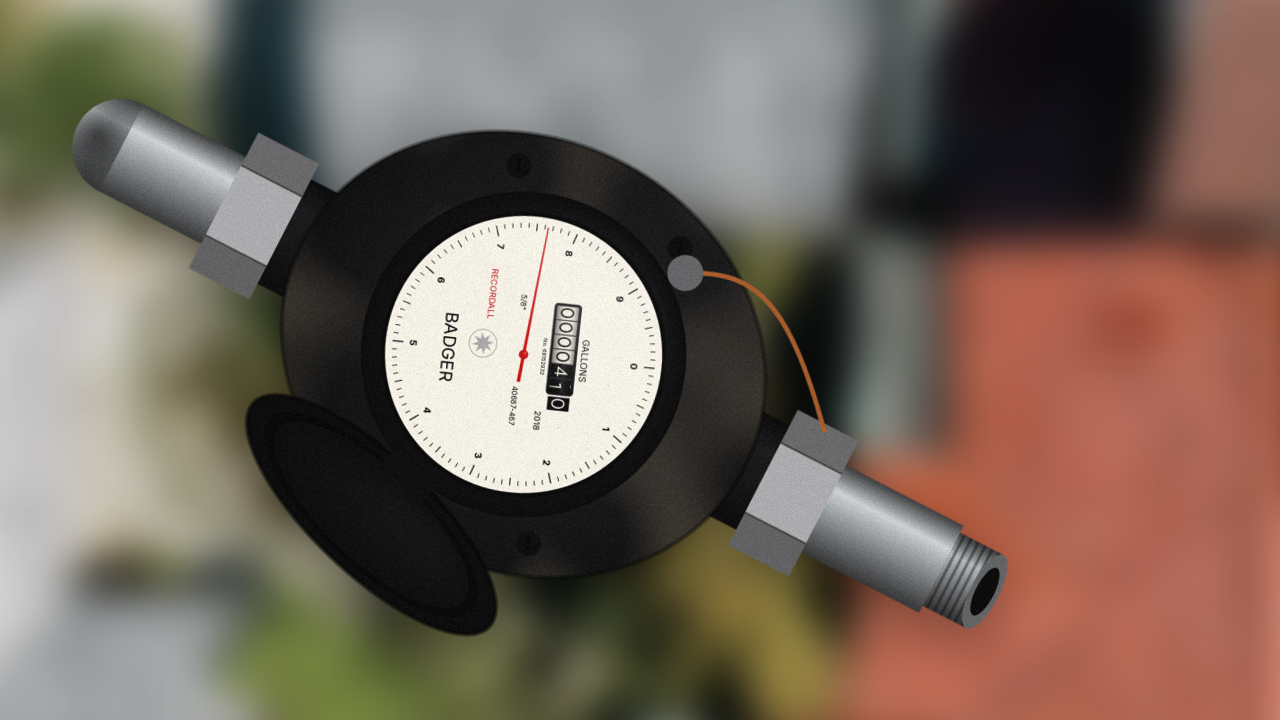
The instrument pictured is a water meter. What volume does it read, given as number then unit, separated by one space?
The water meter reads 407.6 gal
